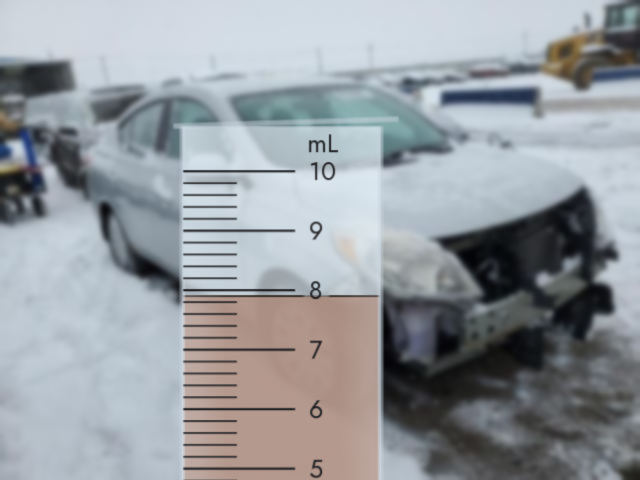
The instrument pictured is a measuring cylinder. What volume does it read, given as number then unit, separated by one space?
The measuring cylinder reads 7.9 mL
